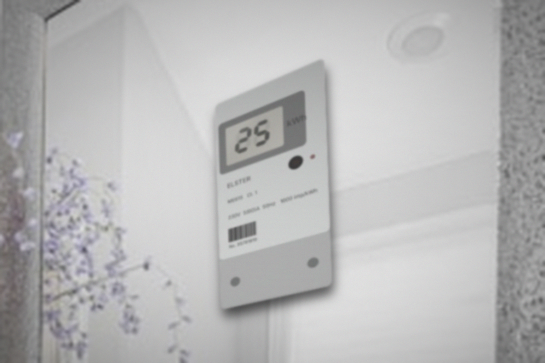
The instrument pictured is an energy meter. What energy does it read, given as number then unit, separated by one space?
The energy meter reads 25 kWh
